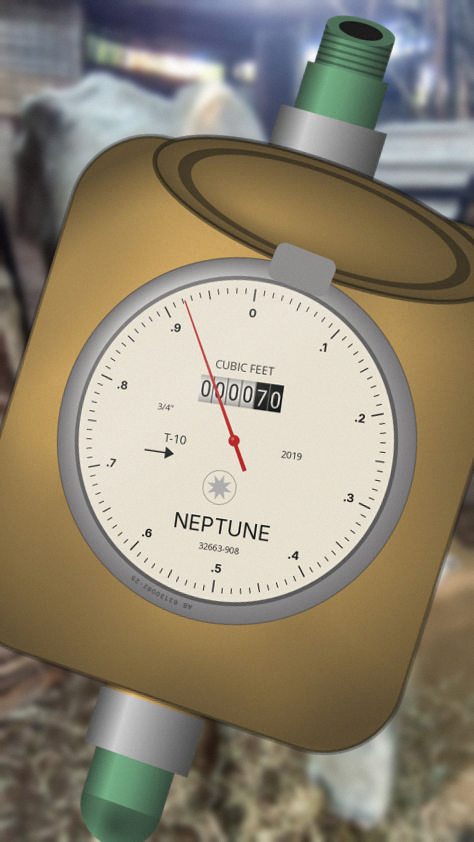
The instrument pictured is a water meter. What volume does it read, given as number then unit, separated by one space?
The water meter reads 69.92 ft³
